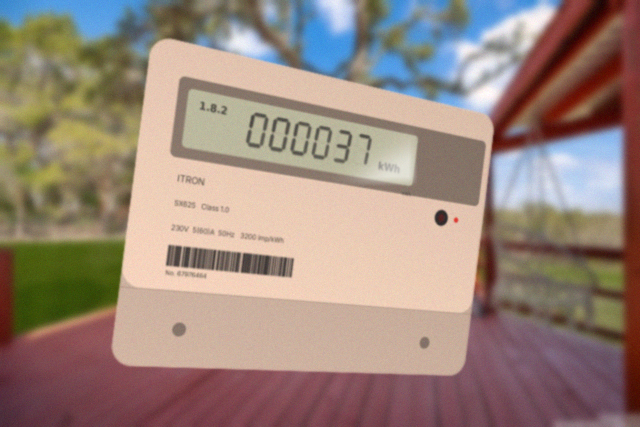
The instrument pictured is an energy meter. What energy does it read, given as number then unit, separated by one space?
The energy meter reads 37 kWh
